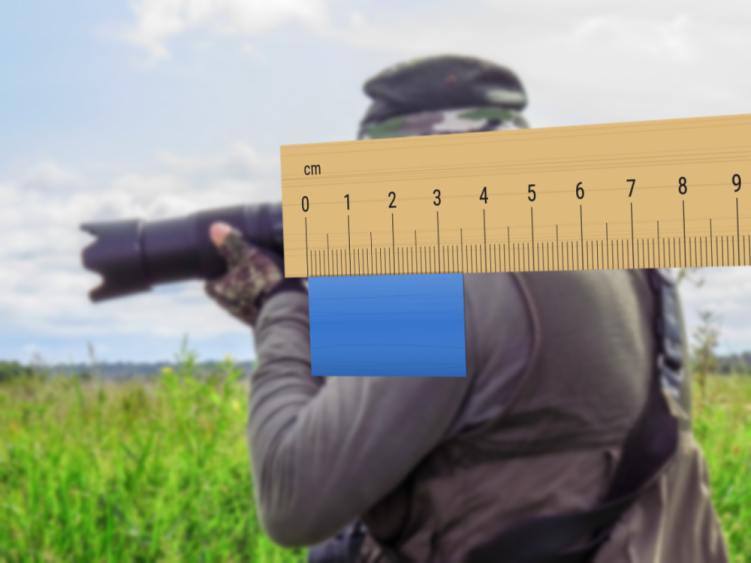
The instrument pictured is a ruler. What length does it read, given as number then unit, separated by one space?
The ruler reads 3.5 cm
